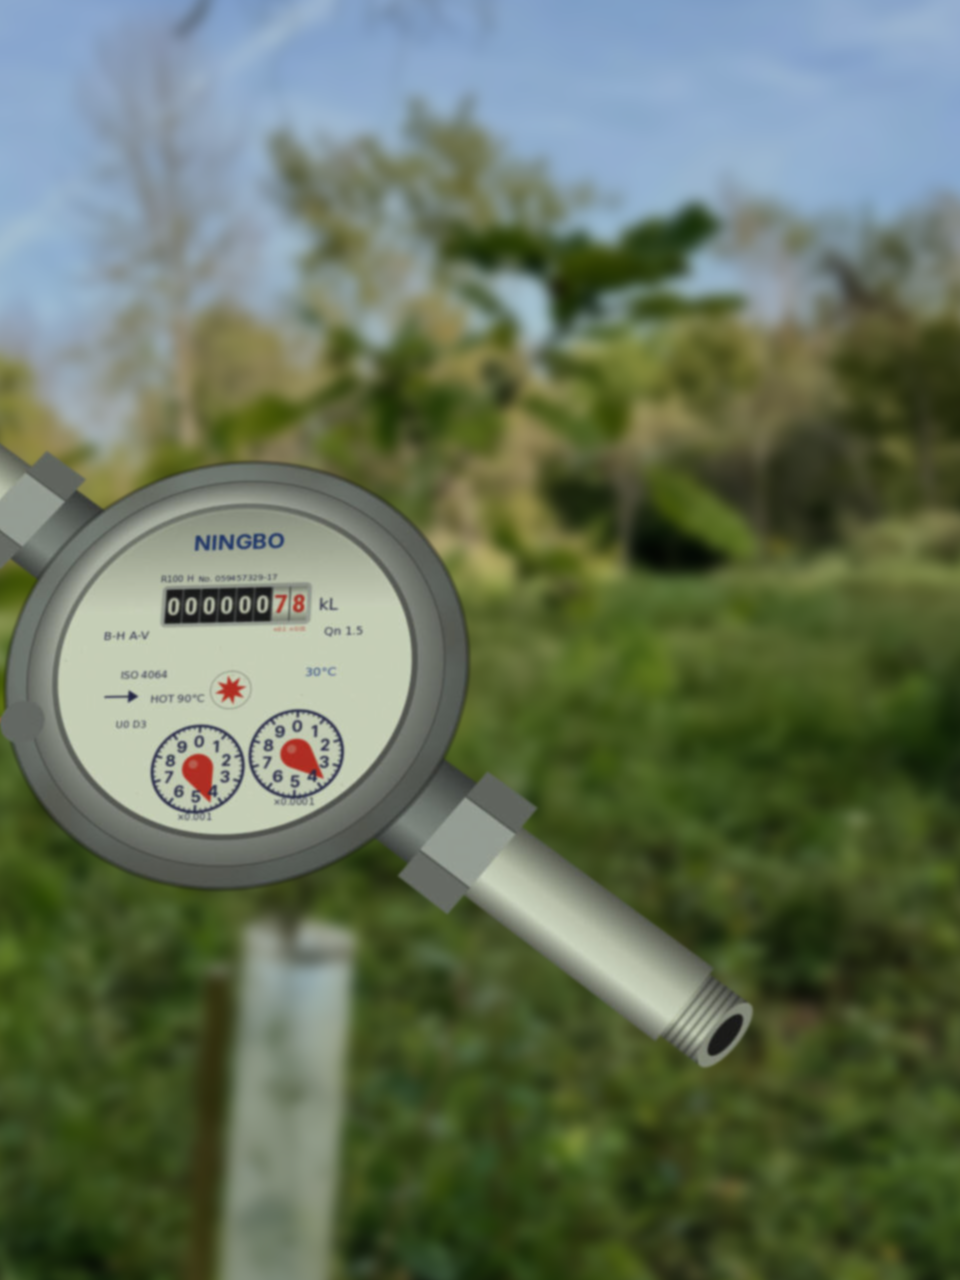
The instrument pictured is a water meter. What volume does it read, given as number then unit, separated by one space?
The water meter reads 0.7843 kL
